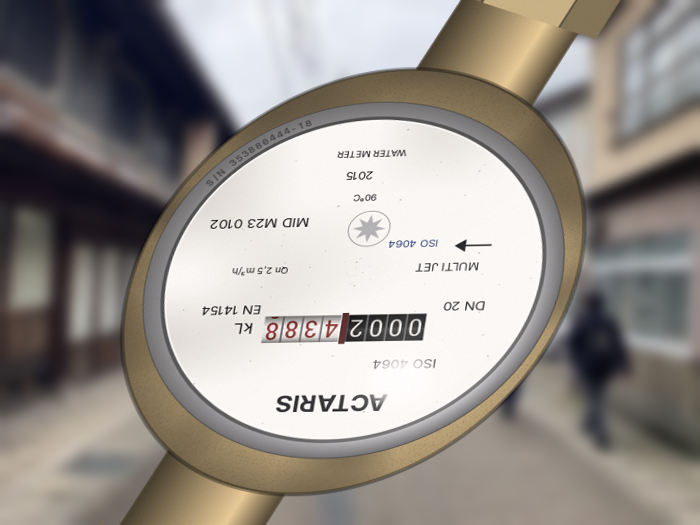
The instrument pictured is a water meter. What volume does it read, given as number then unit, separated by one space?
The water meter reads 2.4388 kL
